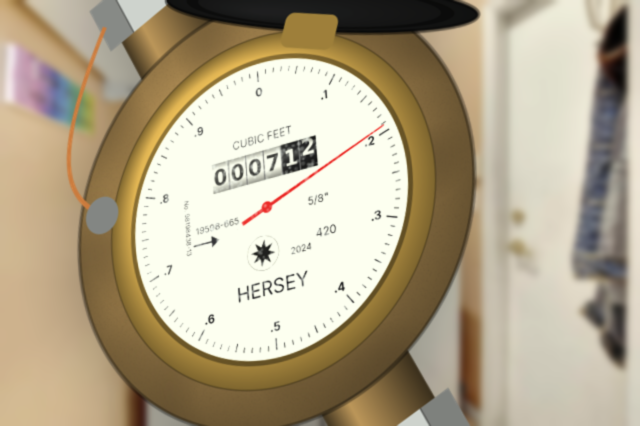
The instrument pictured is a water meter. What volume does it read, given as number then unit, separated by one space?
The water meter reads 712.19 ft³
